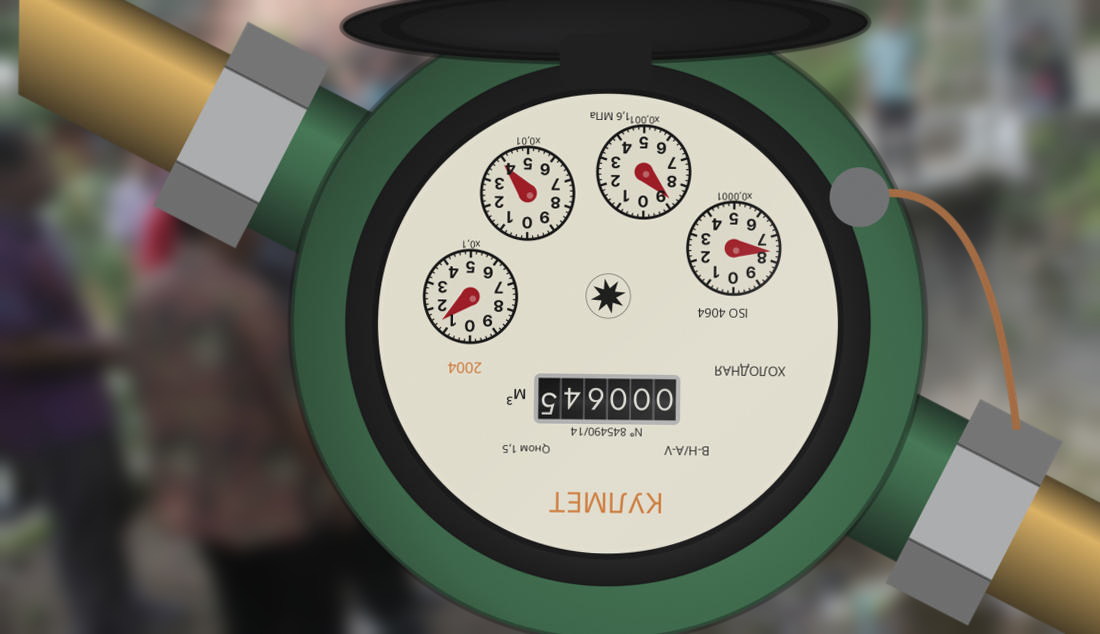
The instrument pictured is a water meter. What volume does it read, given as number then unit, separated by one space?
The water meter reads 645.1387 m³
